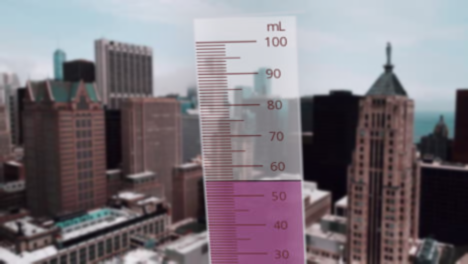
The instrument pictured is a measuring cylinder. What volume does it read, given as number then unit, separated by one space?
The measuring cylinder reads 55 mL
